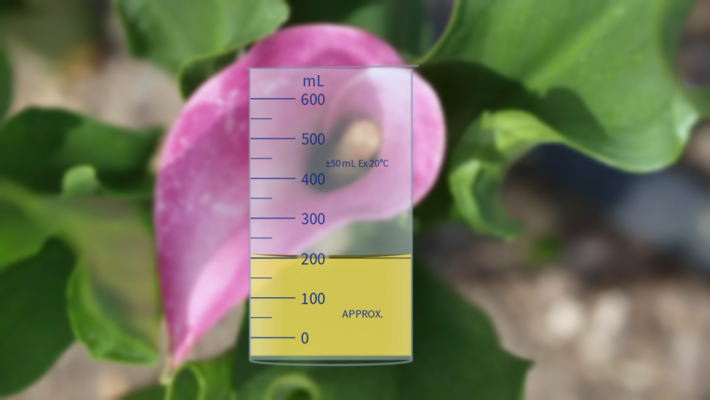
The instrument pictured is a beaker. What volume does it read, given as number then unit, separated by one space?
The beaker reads 200 mL
